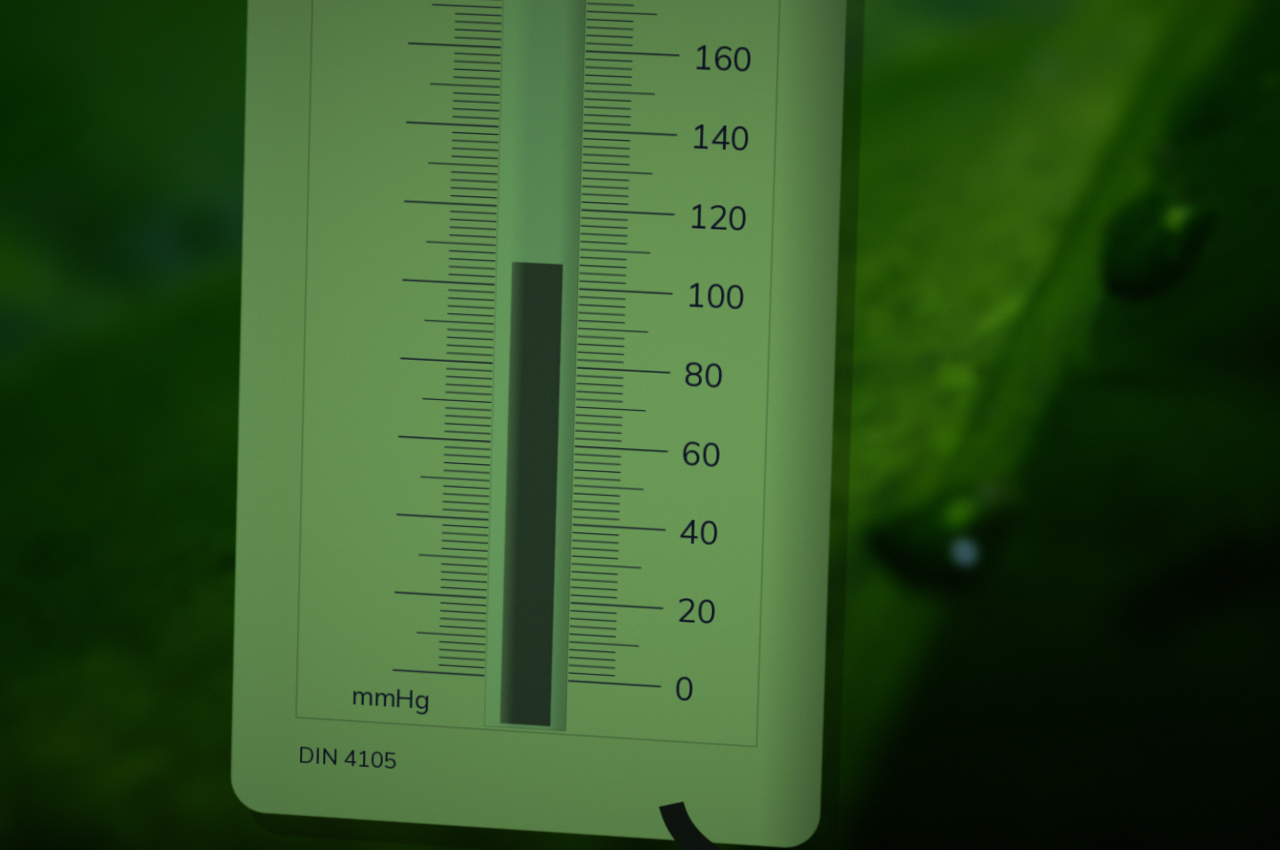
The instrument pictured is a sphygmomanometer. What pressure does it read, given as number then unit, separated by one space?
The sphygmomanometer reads 106 mmHg
